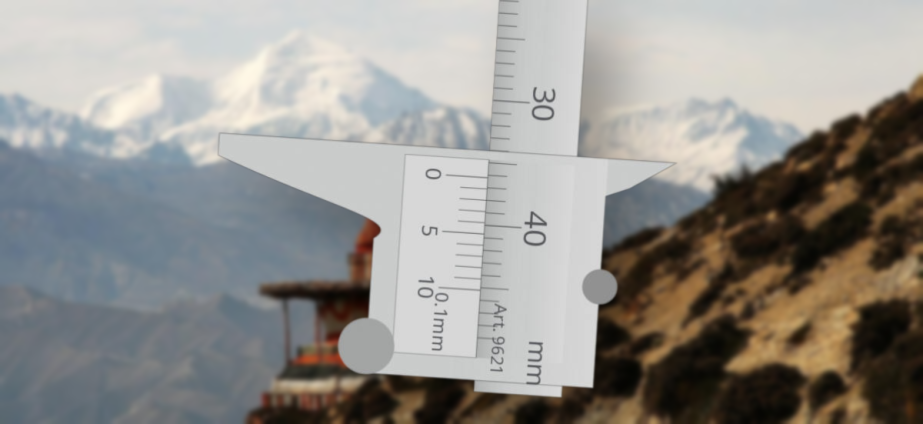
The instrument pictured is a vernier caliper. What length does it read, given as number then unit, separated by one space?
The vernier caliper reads 36.2 mm
